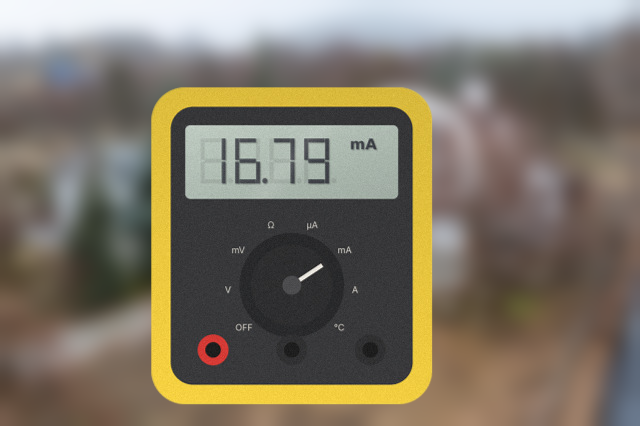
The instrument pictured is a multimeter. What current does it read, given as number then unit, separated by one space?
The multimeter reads 16.79 mA
